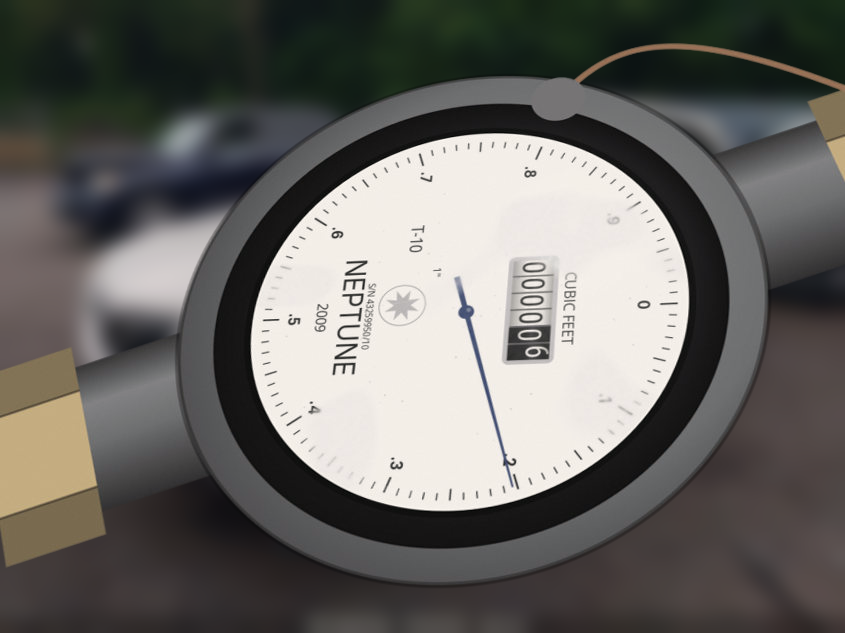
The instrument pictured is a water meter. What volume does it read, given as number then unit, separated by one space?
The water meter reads 6.20 ft³
